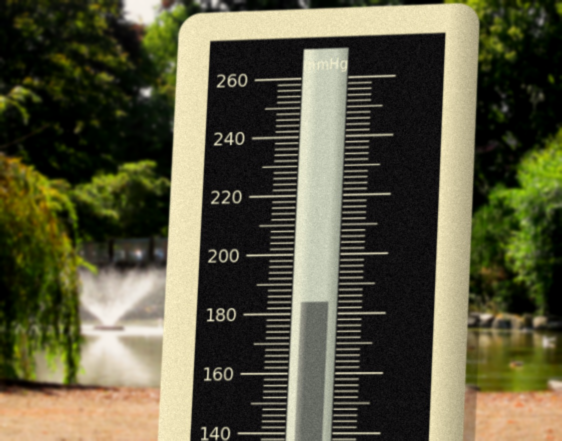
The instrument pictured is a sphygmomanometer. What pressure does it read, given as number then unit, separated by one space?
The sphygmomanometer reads 184 mmHg
